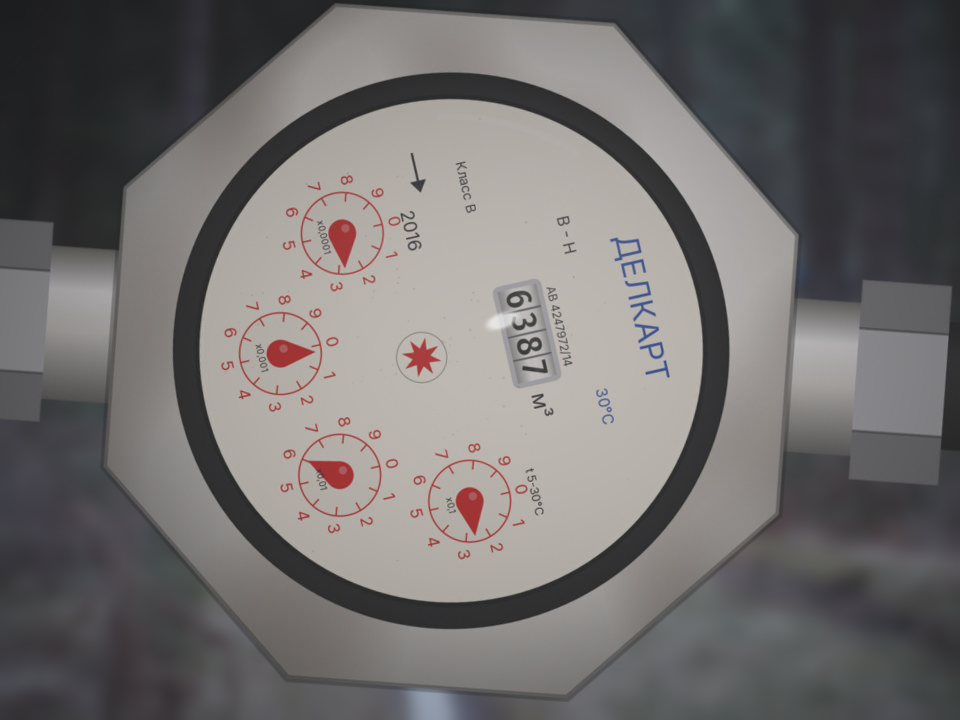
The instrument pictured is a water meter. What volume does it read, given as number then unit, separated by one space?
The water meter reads 6387.2602 m³
